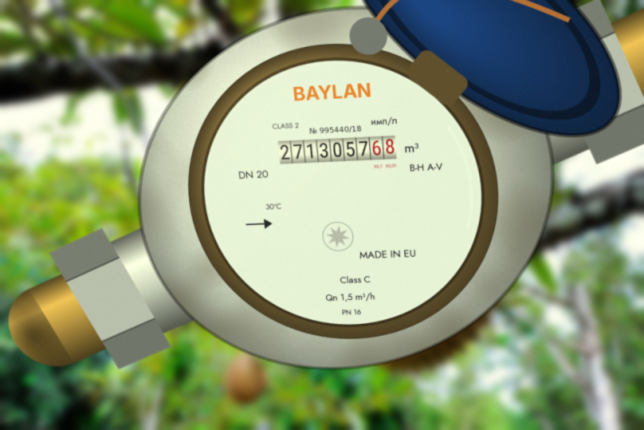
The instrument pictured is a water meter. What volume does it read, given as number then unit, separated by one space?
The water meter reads 2713057.68 m³
